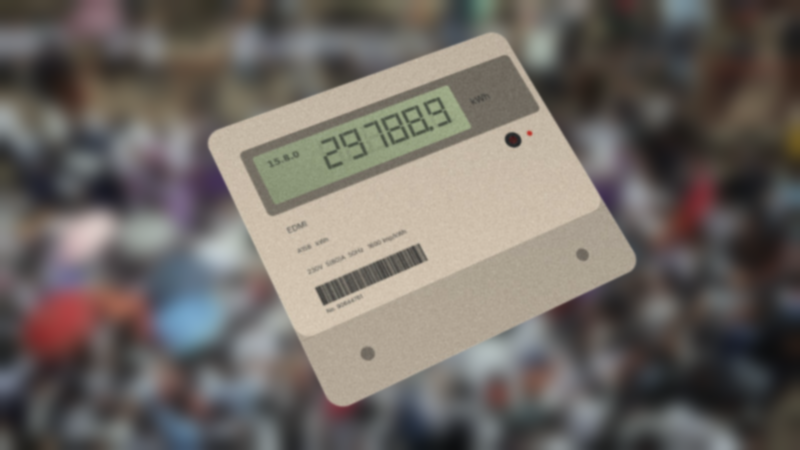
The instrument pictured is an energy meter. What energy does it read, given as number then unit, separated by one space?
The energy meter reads 29788.9 kWh
